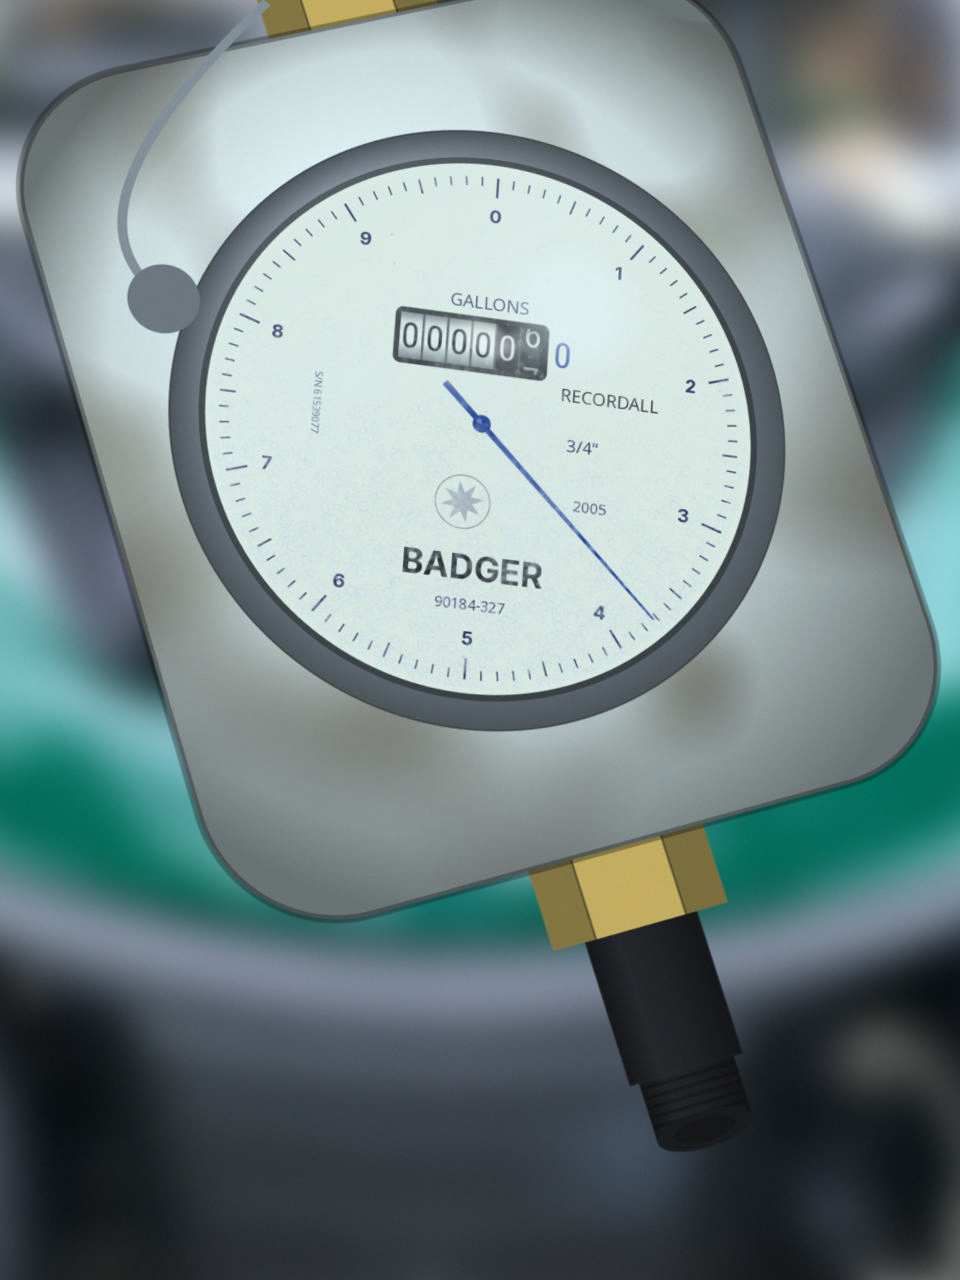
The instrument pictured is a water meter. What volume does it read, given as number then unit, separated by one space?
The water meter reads 63.7 gal
